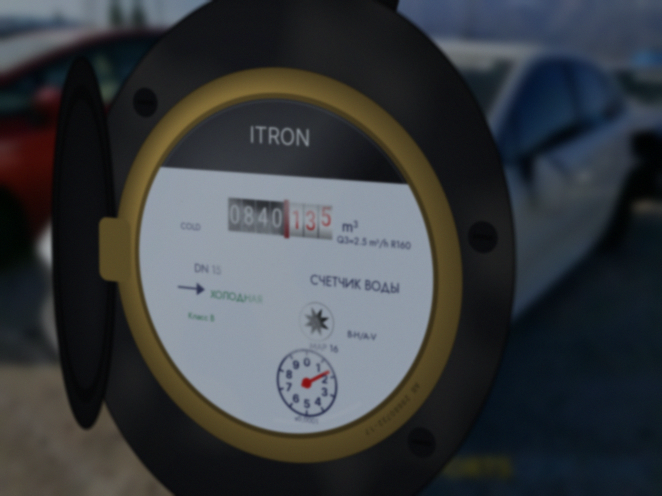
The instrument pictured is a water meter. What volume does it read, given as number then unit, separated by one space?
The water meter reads 840.1351 m³
